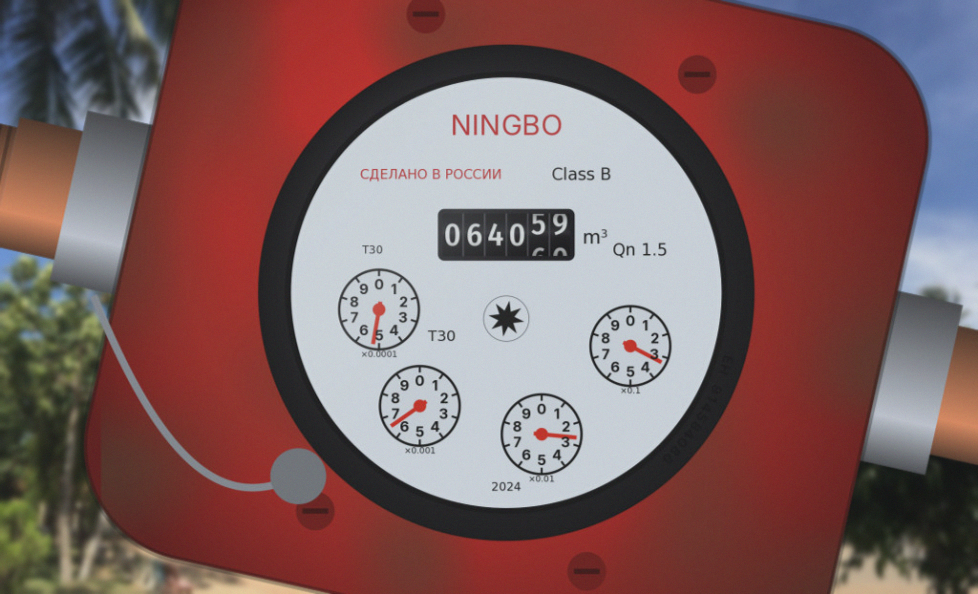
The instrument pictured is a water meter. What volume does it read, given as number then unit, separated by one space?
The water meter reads 64059.3265 m³
